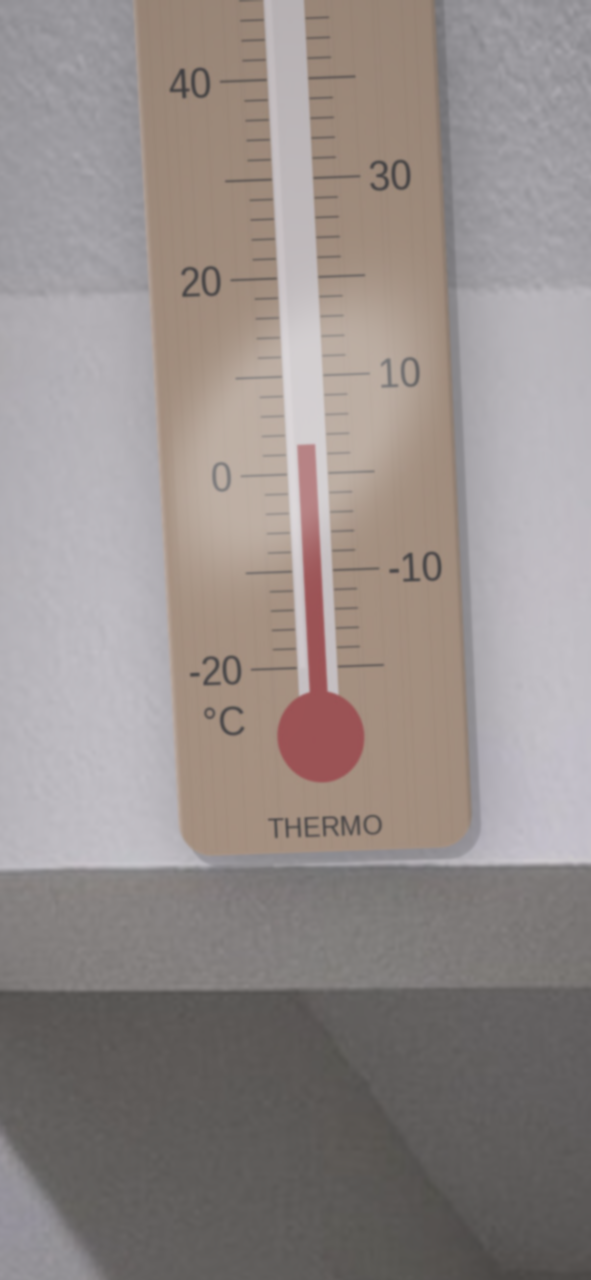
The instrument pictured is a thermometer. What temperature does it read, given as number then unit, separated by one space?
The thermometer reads 3 °C
